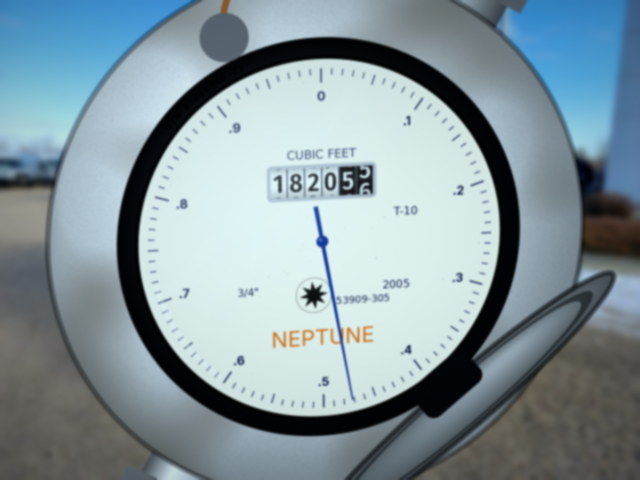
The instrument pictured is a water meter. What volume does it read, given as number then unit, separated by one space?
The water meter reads 182055.47 ft³
